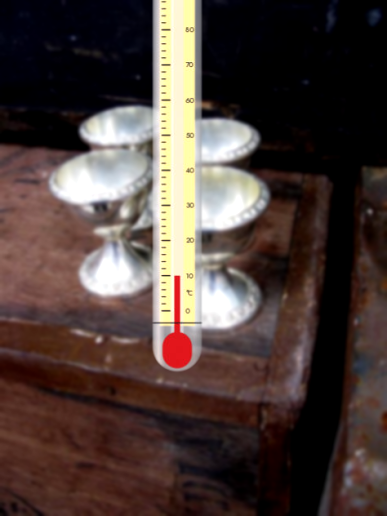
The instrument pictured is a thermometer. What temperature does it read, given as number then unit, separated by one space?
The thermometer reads 10 °C
